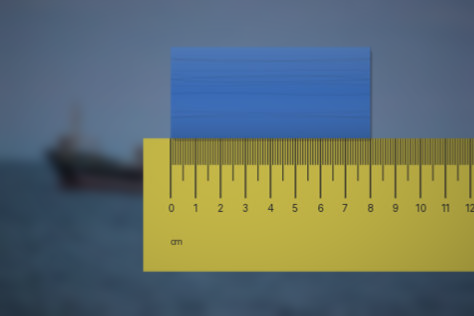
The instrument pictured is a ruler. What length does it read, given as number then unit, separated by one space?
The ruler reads 8 cm
